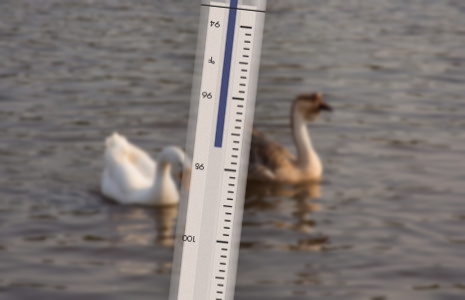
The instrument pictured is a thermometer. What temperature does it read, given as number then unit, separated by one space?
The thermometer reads 97.4 °F
